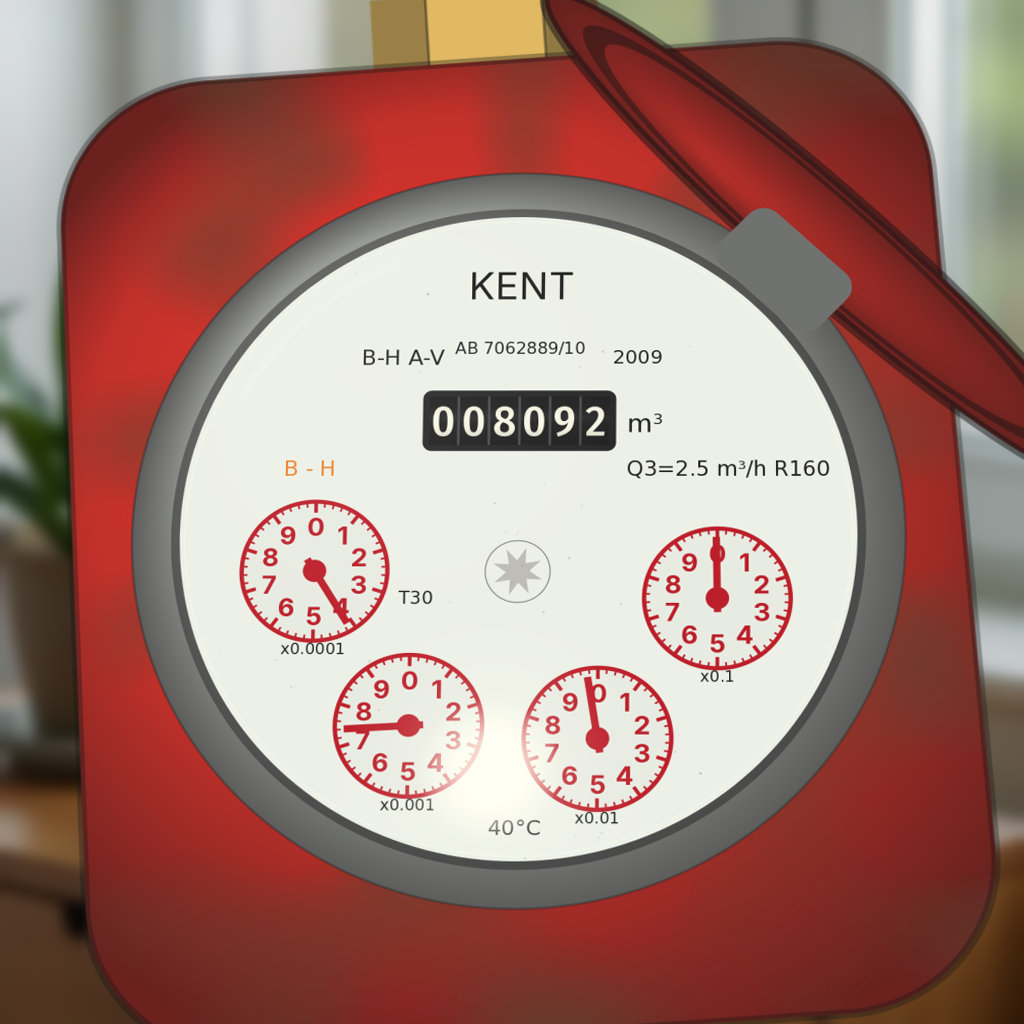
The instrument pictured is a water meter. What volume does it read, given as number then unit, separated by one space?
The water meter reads 8091.9974 m³
